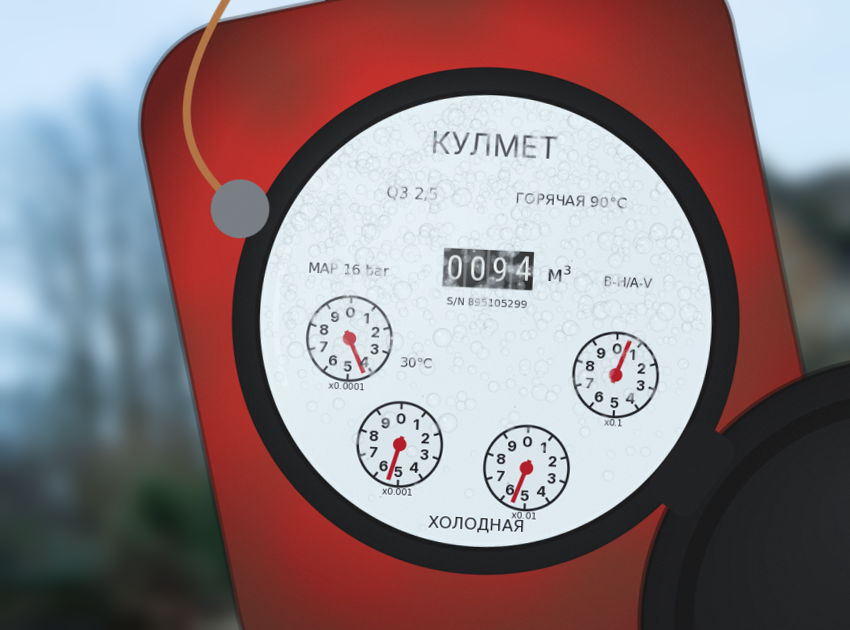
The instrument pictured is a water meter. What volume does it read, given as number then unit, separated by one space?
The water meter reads 94.0554 m³
